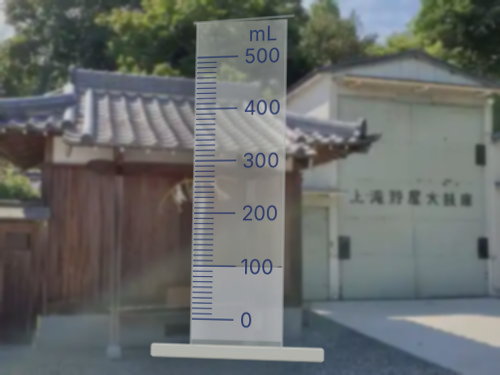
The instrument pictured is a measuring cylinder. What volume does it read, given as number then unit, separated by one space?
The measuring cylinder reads 100 mL
